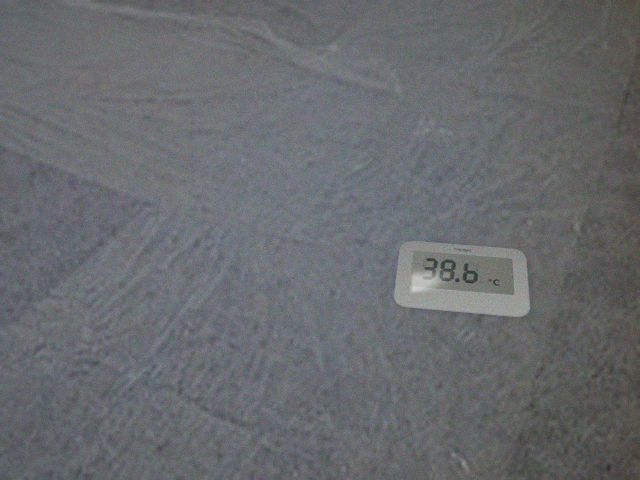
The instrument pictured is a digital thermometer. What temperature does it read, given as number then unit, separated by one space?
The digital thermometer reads 38.6 °C
